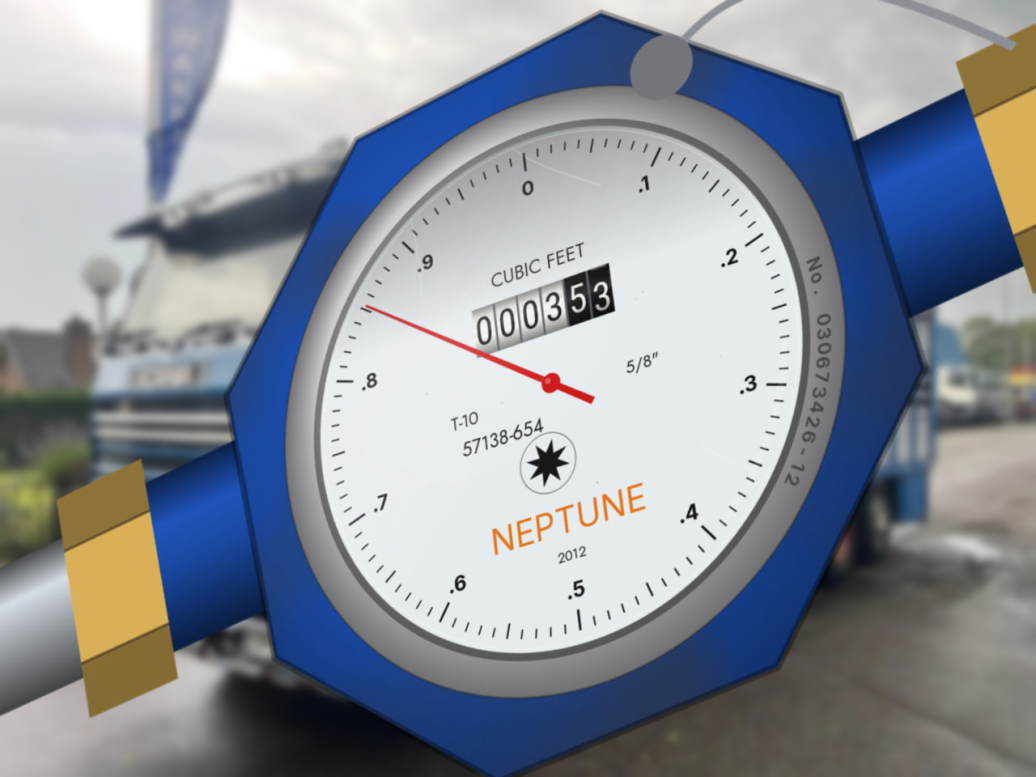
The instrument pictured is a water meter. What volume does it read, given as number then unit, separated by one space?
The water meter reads 352.85 ft³
